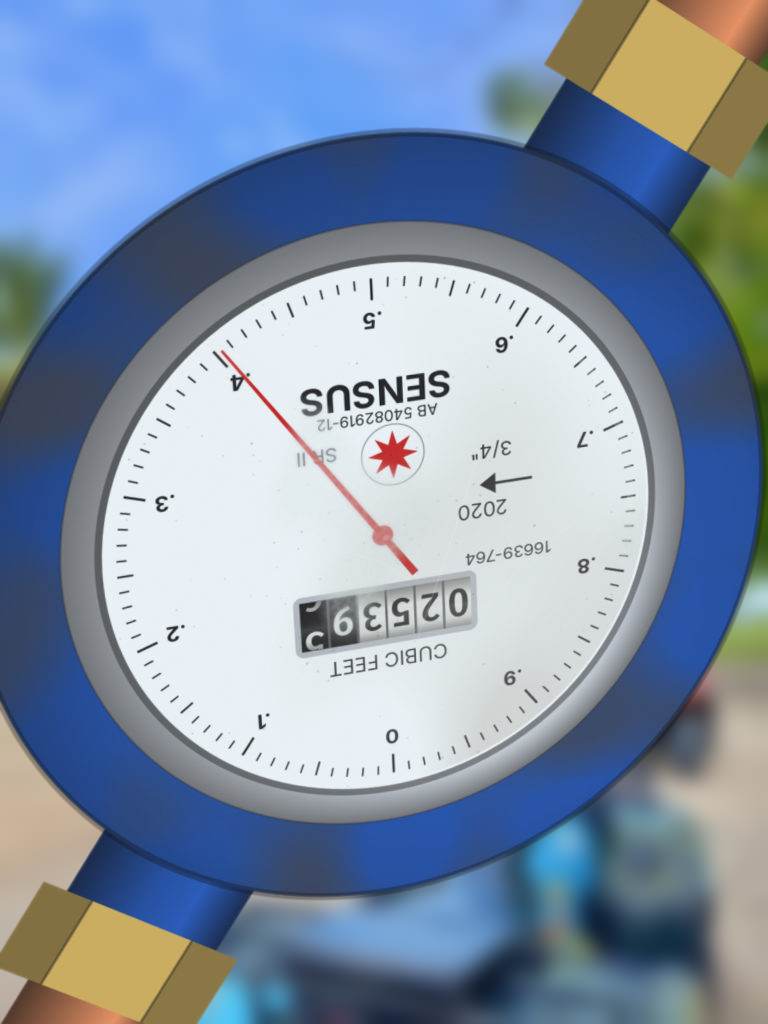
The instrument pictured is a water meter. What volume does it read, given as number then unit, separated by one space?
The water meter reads 25395.40 ft³
